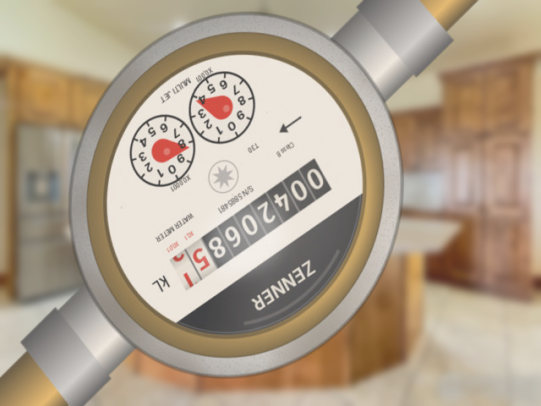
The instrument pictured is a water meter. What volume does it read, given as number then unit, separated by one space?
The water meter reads 42068.5138 kL
